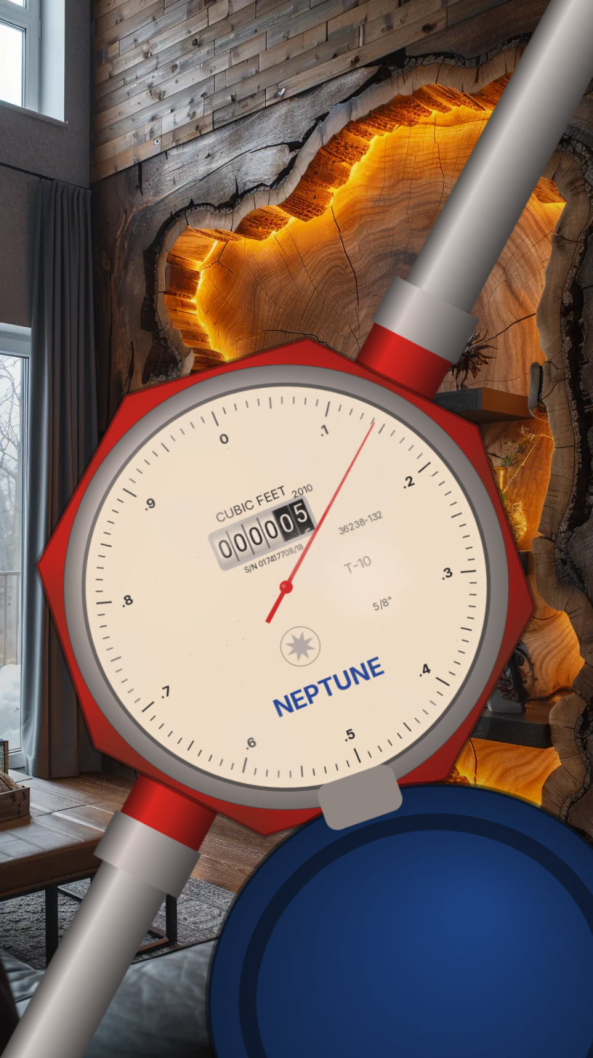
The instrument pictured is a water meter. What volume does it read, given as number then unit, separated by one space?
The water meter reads 5.14 ft³
